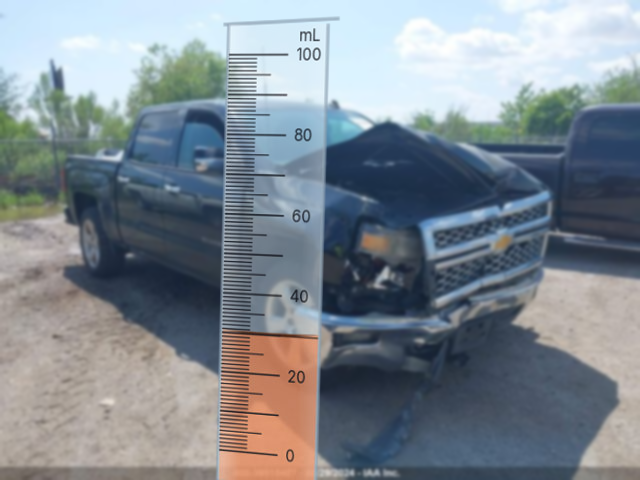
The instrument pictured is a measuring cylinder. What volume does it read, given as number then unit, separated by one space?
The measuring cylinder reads 30 mL
